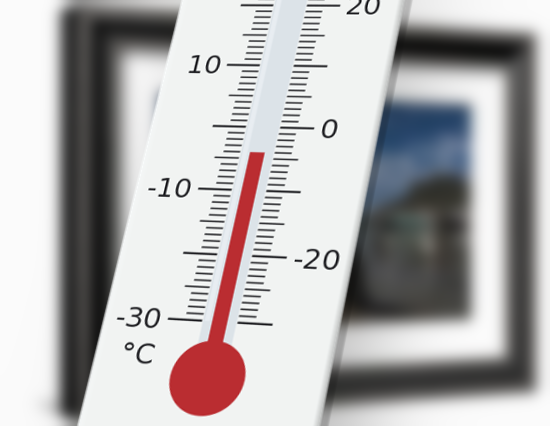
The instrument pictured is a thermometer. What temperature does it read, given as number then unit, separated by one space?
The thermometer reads -4 °C
